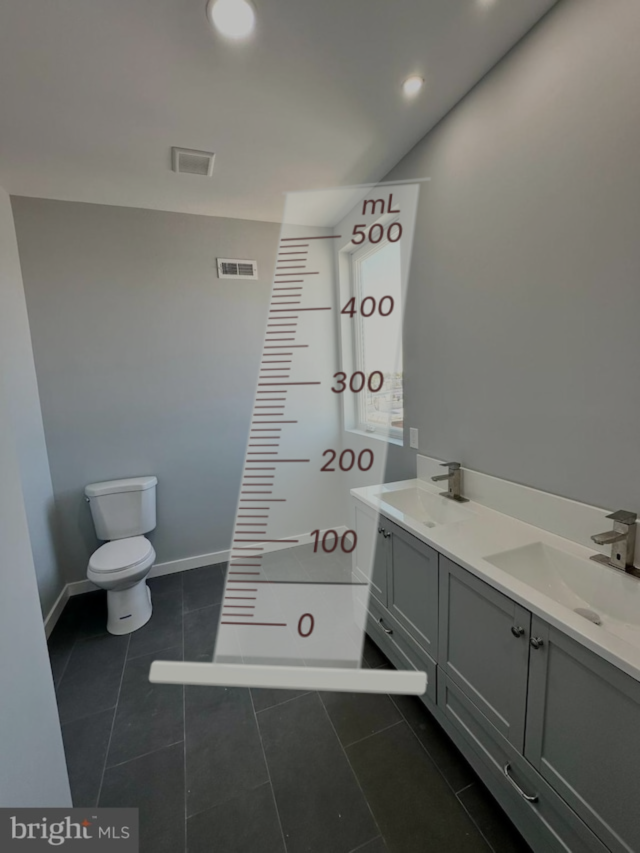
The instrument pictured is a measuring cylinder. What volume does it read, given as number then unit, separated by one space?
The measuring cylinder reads 50 mL
